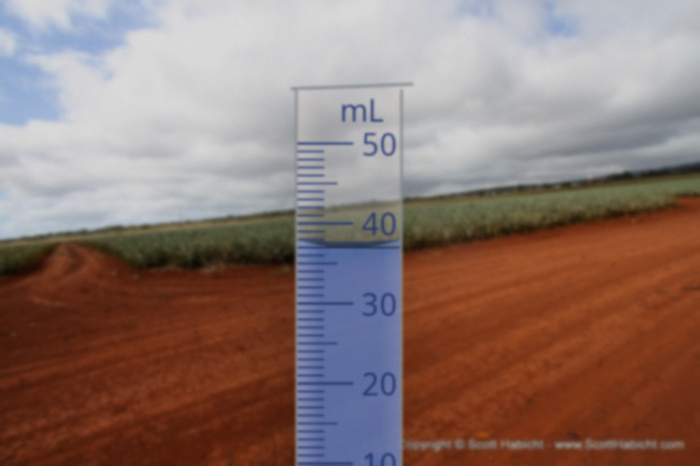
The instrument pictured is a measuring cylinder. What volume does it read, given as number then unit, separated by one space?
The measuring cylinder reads 37 mL
